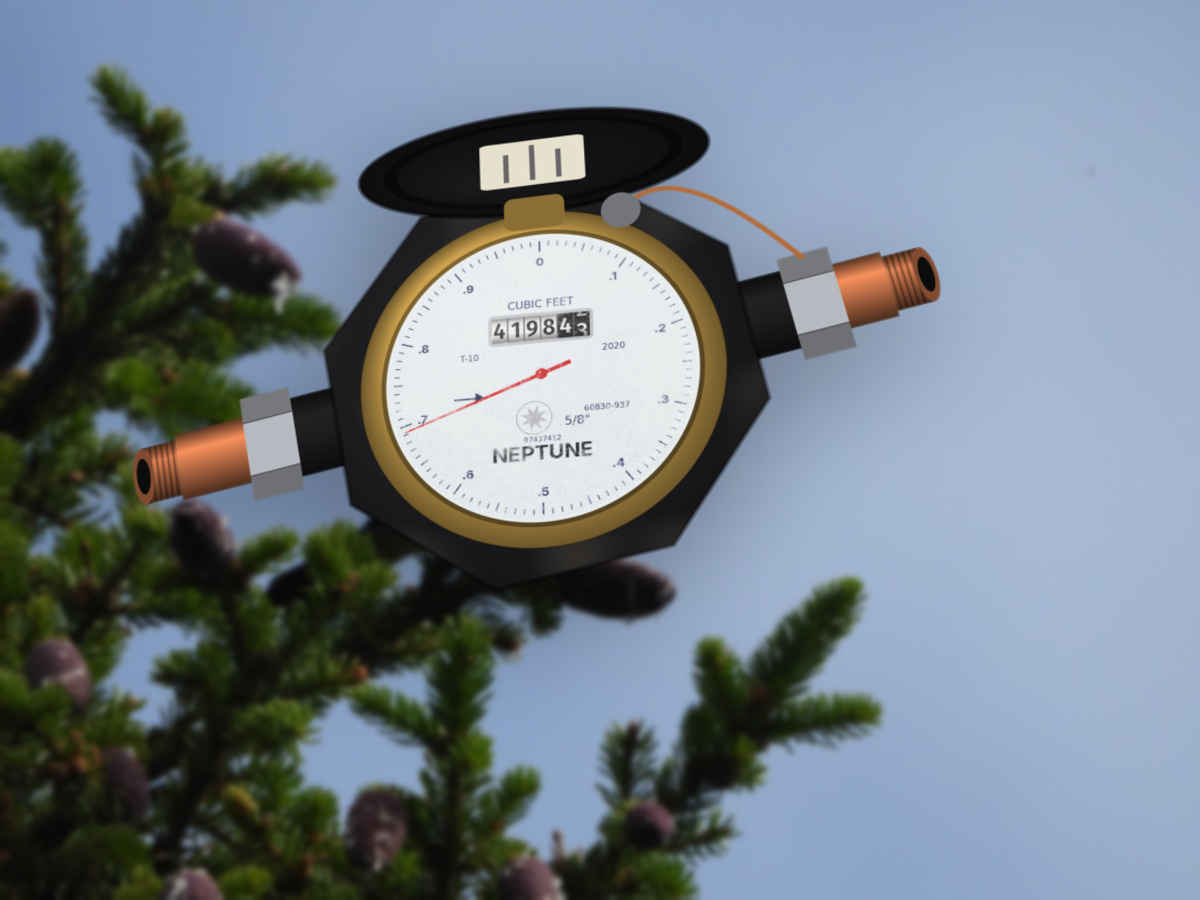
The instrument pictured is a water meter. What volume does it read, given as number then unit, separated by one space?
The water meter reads 419842.69 ft³
